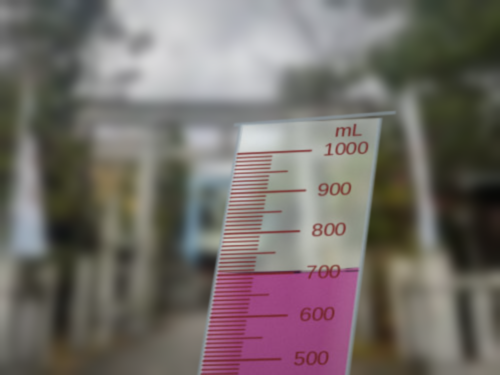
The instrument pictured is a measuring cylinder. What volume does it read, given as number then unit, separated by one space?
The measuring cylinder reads 700 mL
